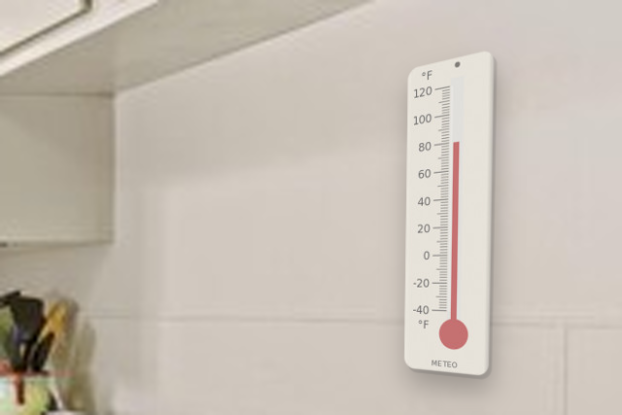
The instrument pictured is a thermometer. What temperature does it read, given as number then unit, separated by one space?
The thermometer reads 80 °F
